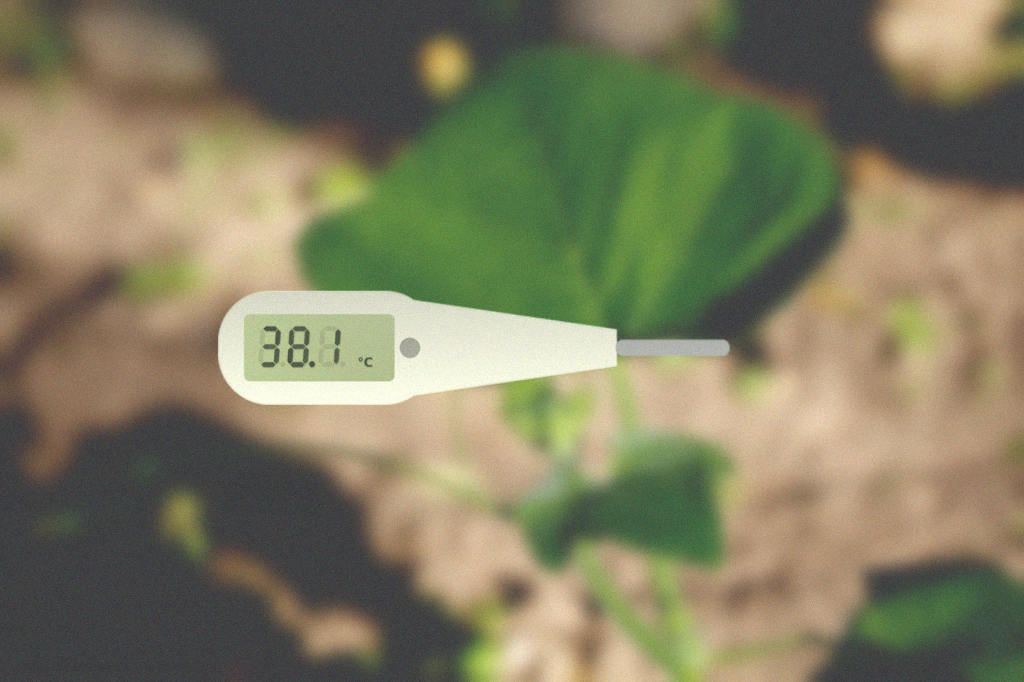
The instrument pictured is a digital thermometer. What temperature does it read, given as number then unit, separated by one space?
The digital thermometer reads 38.1 °C
